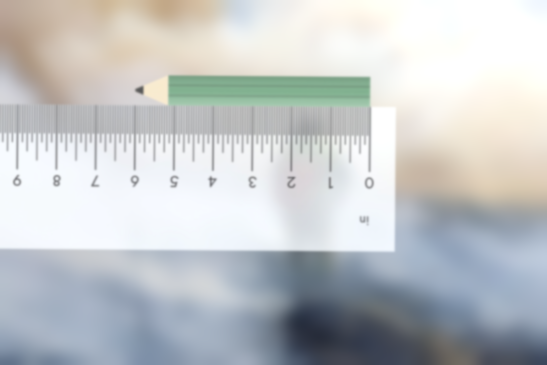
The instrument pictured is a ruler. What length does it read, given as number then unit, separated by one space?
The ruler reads 6 in
